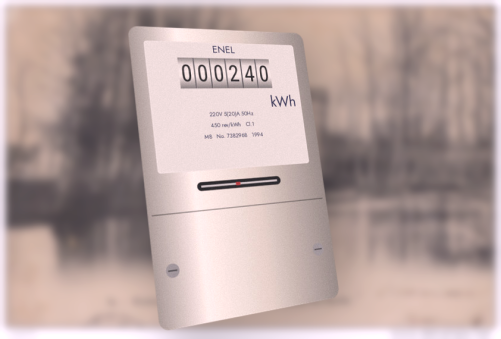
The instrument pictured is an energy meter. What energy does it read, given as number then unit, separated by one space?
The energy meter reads 240 kWh
